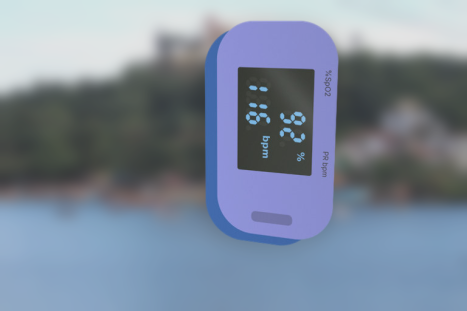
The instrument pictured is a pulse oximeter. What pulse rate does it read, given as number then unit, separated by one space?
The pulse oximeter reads 116 bpm
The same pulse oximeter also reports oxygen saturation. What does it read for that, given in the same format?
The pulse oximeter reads 92 %
